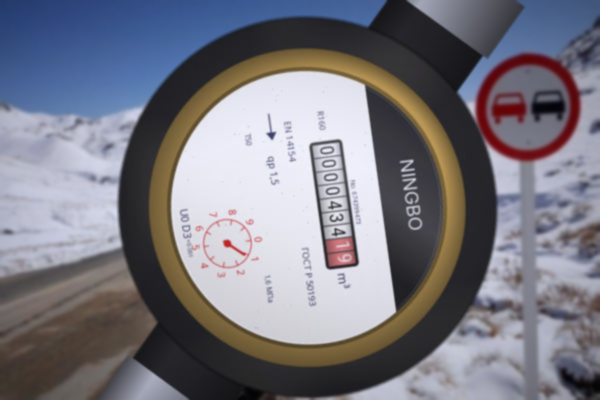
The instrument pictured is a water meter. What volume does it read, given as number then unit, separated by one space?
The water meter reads 434.191 m³
